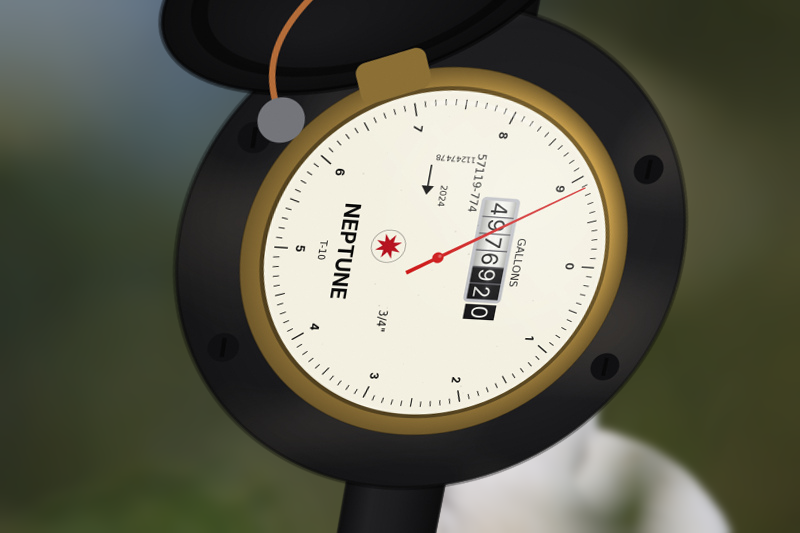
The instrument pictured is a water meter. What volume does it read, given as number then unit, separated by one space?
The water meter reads 4976919.1 gal
